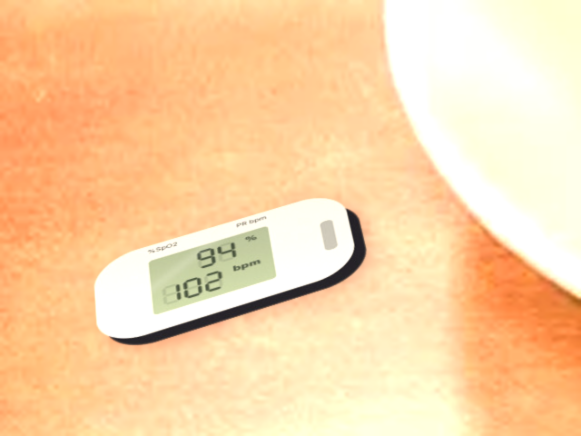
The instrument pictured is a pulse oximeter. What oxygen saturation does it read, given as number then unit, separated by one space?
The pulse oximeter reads 94 %
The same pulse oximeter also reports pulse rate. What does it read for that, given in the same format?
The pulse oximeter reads 102 bpm
